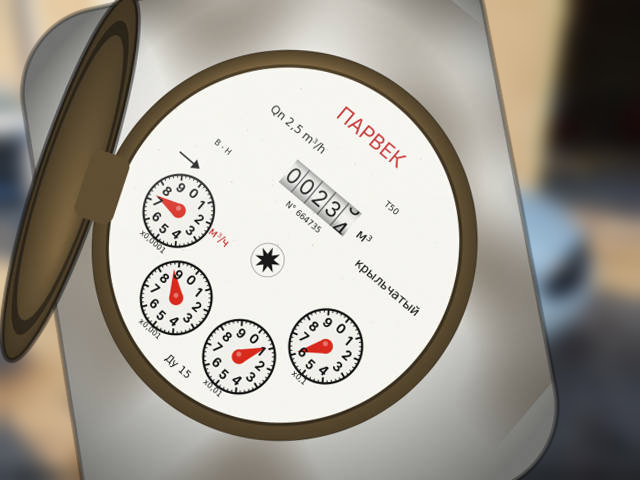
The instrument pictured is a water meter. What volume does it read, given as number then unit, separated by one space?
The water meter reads 233.6087 m³
